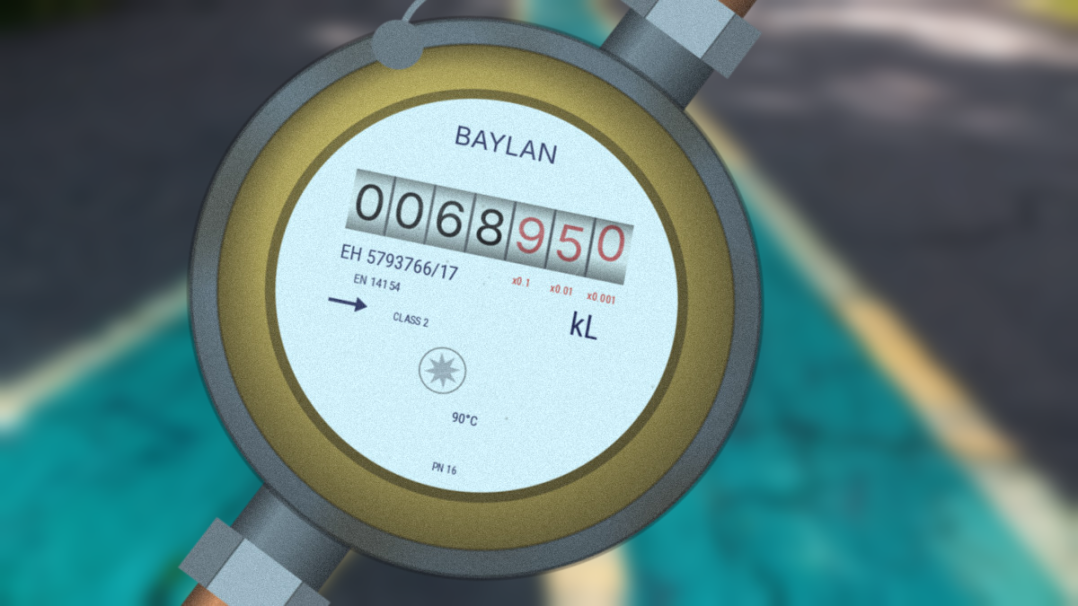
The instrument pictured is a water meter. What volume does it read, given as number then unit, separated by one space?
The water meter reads 68.950 kL
